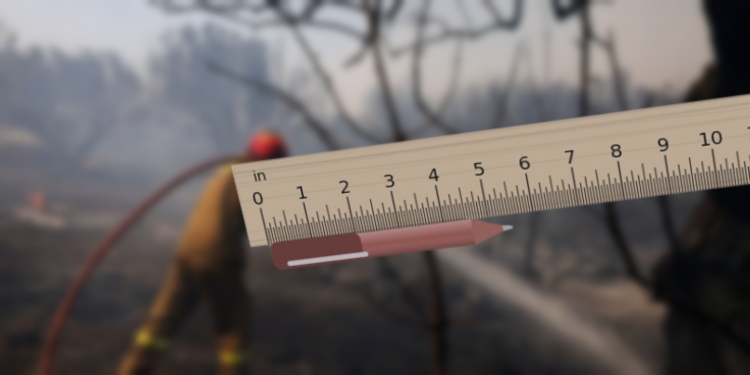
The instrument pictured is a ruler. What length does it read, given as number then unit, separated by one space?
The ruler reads 5.5 in
